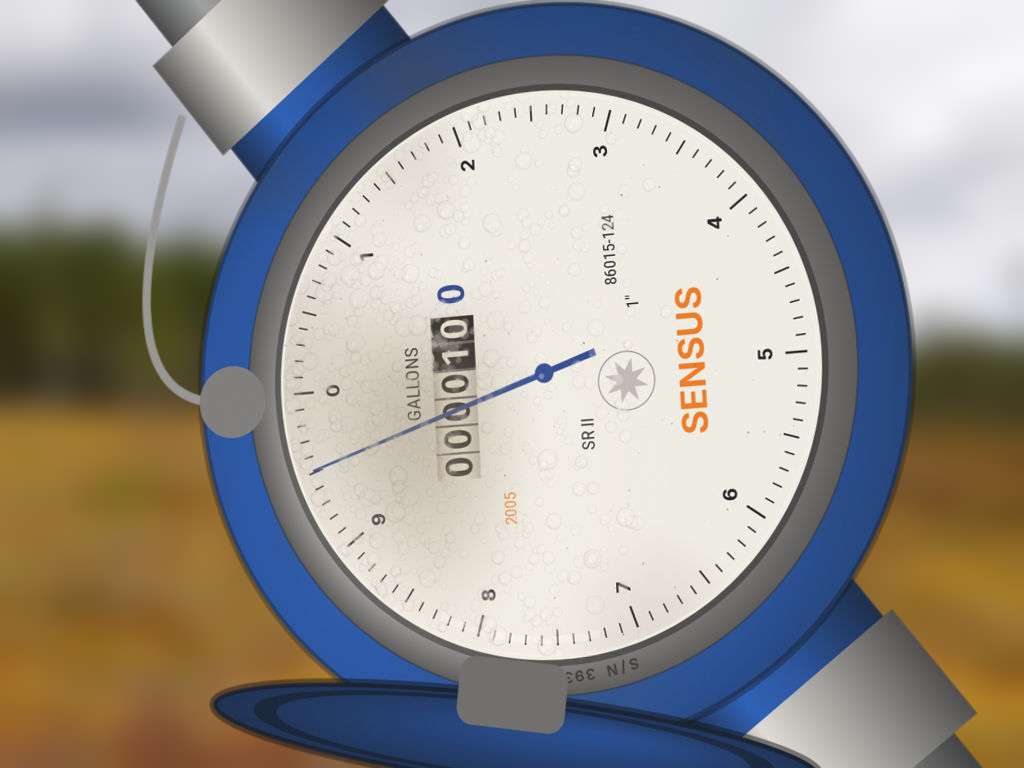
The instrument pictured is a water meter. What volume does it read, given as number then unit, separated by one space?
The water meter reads 99.5 gal
